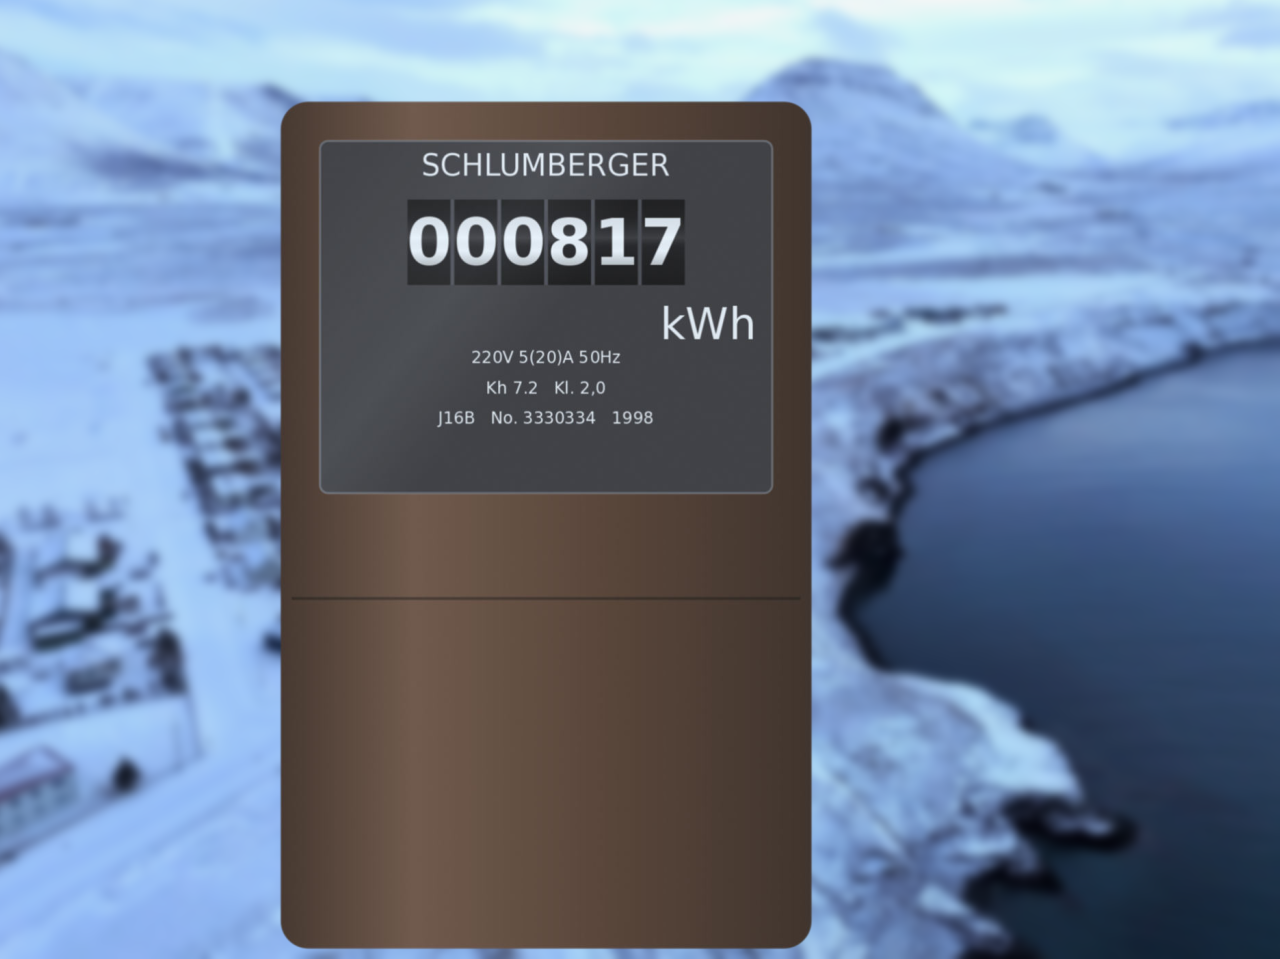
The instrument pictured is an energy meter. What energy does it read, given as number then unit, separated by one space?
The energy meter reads 817 kWh
